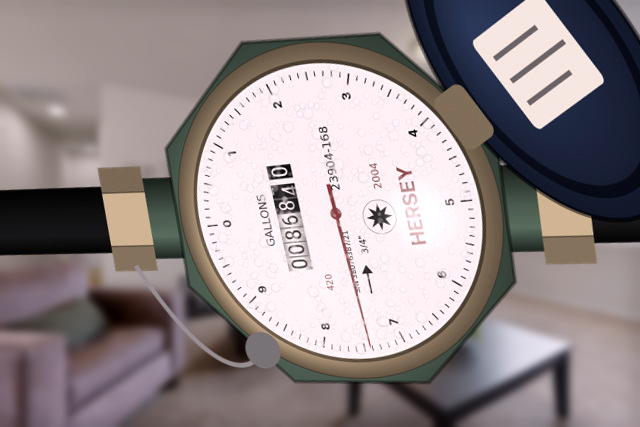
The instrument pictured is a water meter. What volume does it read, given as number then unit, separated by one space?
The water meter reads 86837.4 gal
